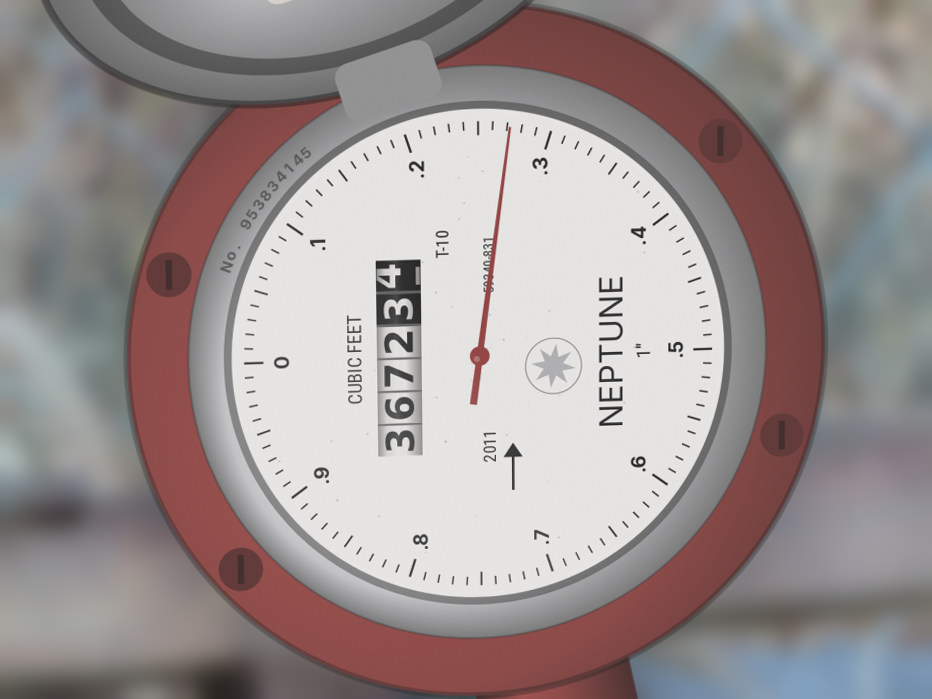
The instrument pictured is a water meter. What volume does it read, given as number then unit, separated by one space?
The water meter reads 367234.27 ft³
